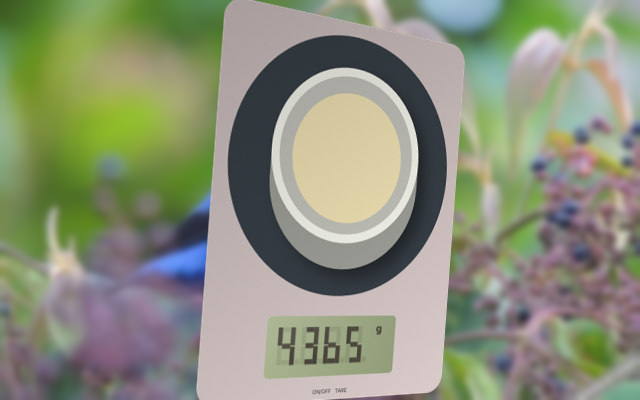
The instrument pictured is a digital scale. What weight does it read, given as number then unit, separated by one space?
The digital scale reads 4365 g
